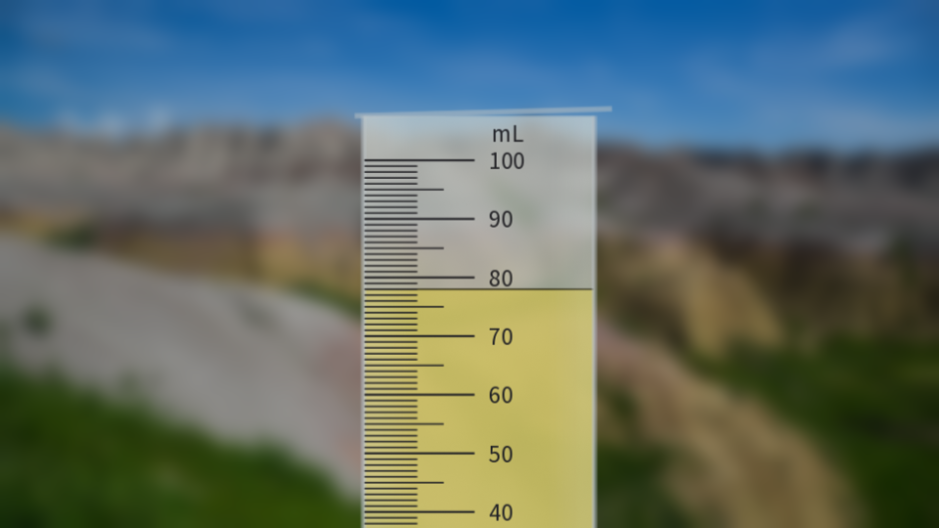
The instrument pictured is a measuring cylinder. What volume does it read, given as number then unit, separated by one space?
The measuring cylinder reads 78 mL
